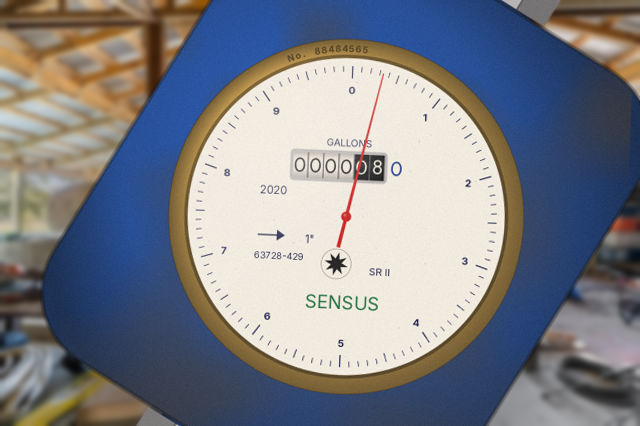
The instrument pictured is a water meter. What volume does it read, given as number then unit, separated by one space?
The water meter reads 80.3 gal
